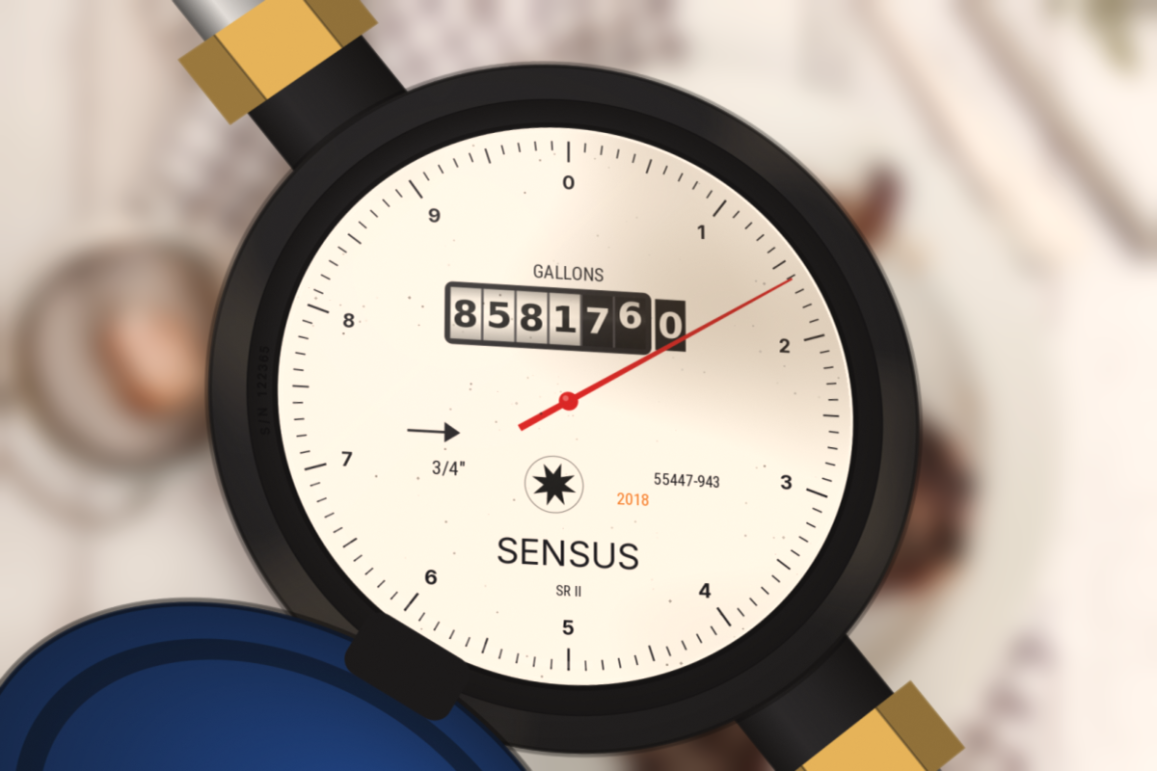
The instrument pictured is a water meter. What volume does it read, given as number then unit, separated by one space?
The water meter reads 8581761.6 gal
